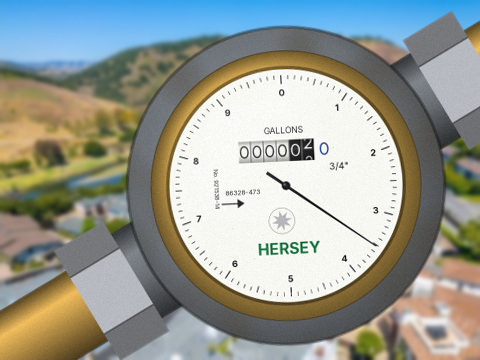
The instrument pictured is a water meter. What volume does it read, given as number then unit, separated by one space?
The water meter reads 23.5 gal
